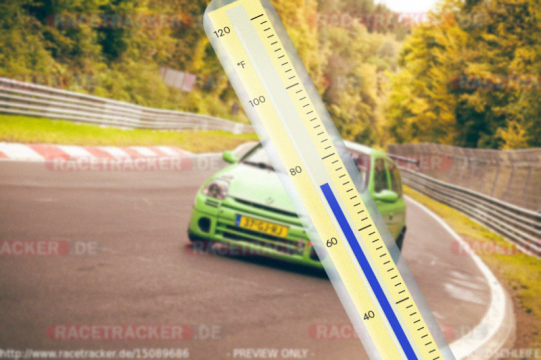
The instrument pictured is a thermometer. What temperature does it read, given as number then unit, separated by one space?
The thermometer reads 74 °F
